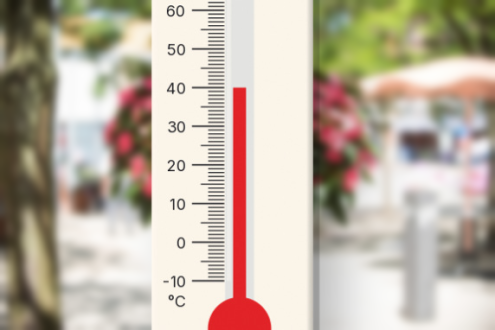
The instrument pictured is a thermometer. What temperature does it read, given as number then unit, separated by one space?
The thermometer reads 40 °C
